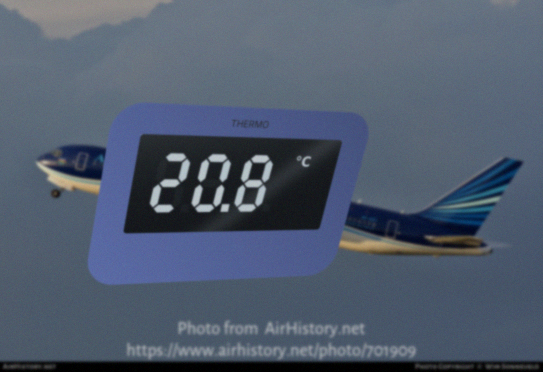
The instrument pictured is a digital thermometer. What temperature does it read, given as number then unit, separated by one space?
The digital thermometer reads 20.8 °C
